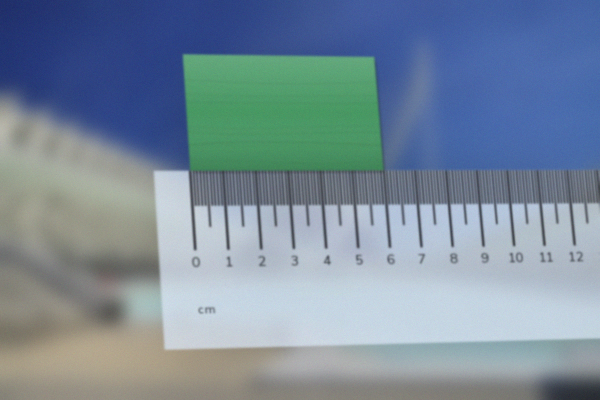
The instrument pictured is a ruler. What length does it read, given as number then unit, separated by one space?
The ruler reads 6 cm
